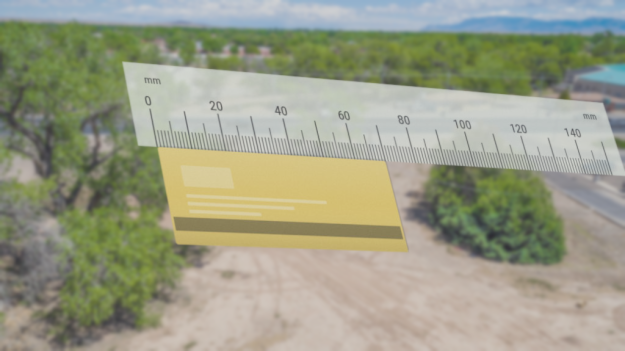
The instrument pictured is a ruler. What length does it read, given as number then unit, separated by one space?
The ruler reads 70 mm
